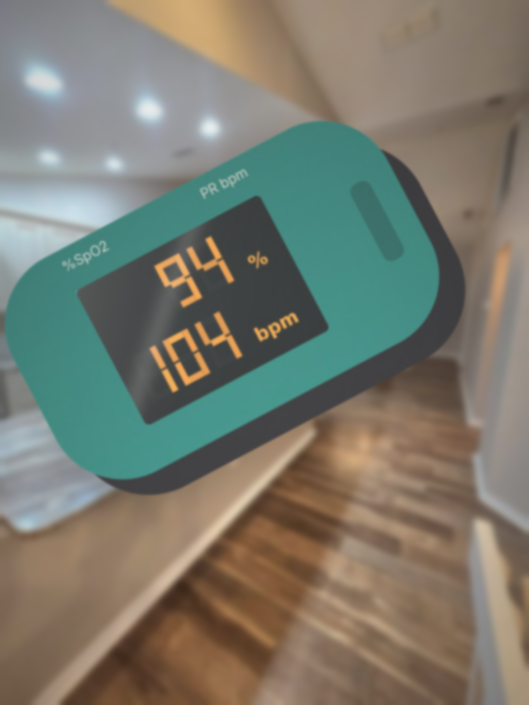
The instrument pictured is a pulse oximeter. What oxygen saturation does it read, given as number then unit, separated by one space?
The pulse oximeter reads 94 %
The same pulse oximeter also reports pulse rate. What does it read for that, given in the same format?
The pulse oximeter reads 104 bpm
